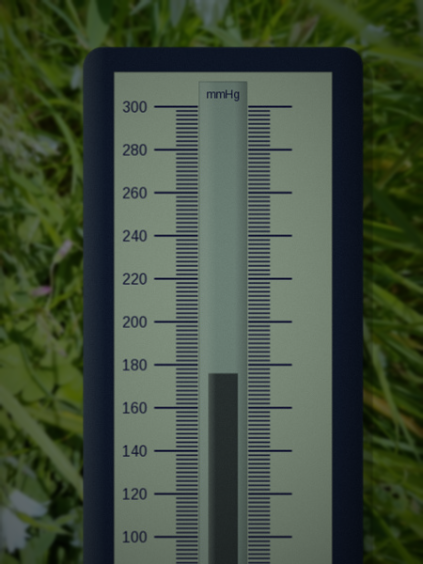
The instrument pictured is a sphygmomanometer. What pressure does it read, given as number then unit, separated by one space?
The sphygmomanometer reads 176 mmHg
